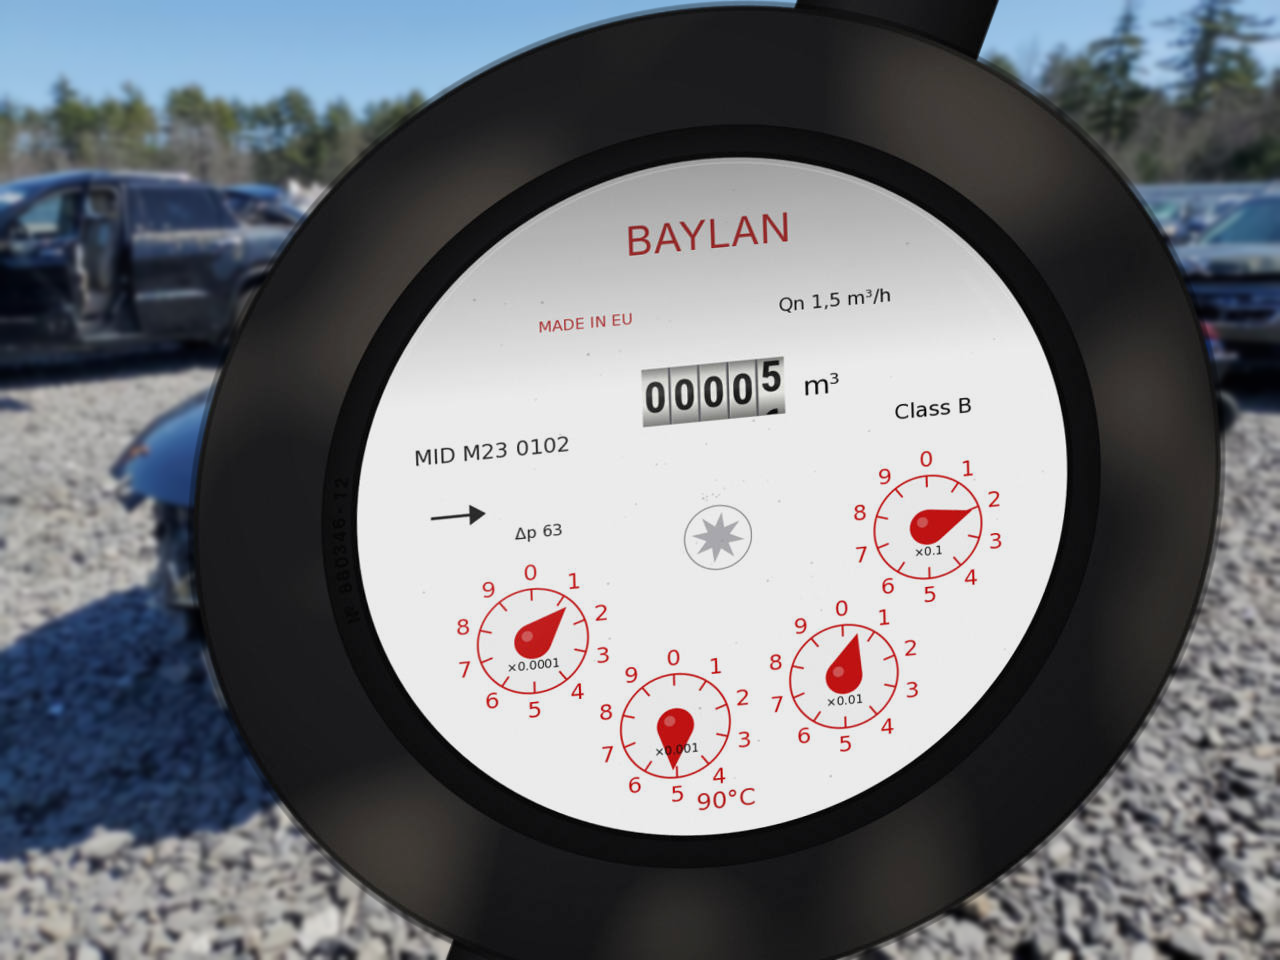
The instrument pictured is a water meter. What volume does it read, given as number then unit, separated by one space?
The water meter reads 5.2051 m³
